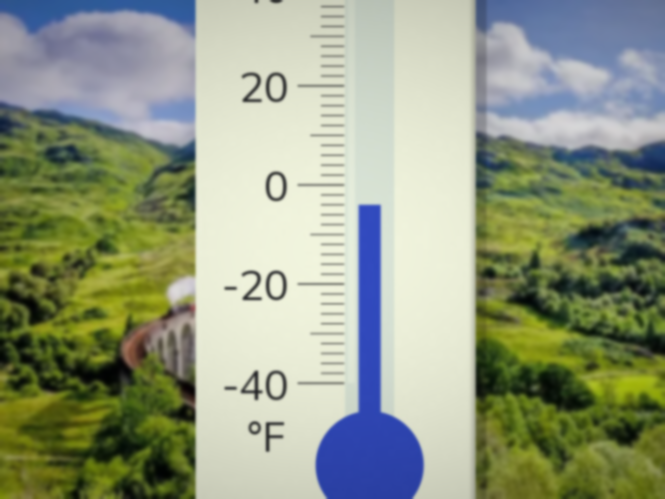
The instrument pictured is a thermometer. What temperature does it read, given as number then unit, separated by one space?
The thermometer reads -4 °F
